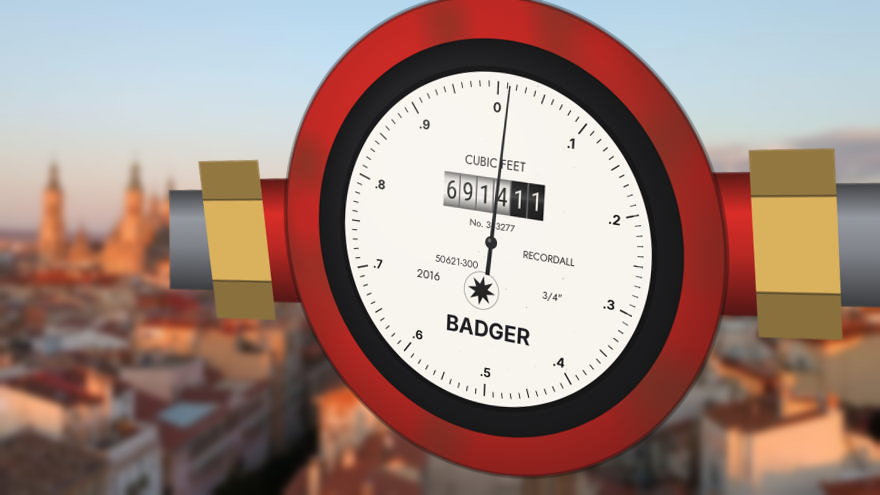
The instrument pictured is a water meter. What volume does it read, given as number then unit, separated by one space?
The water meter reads 691411.01 ft³
